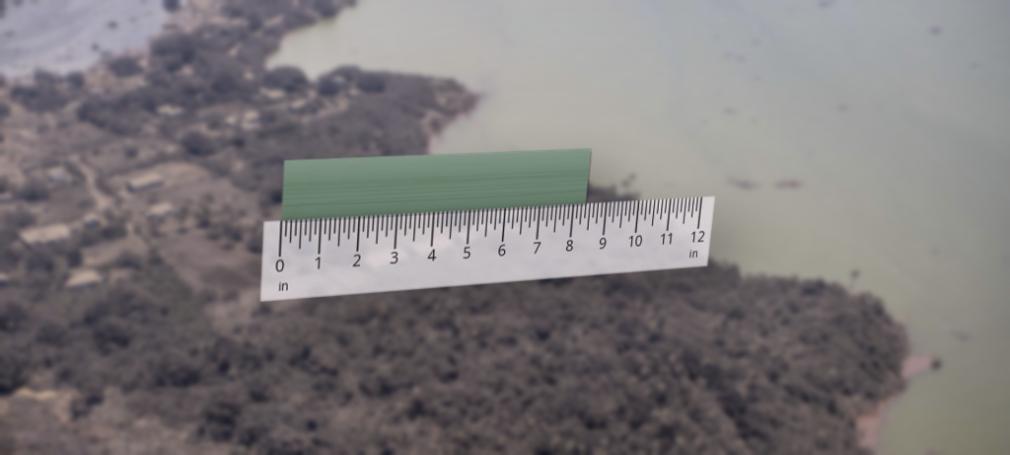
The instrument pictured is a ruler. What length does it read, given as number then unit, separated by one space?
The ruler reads 8.375 in
